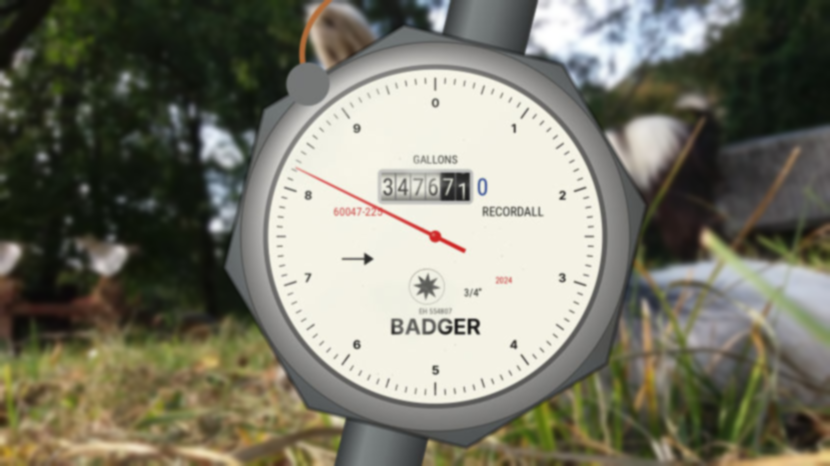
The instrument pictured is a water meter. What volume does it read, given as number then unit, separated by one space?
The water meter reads 3476708.2 gal
